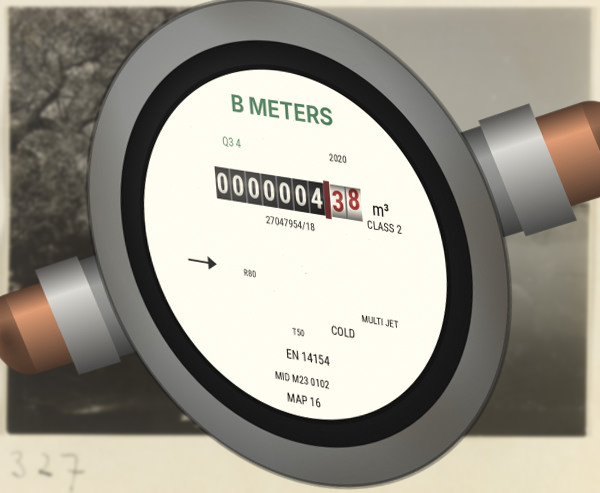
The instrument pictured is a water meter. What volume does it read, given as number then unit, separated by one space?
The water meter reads 4.38 m³
